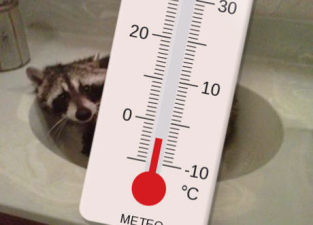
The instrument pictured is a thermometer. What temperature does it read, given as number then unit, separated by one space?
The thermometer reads -4 °C
